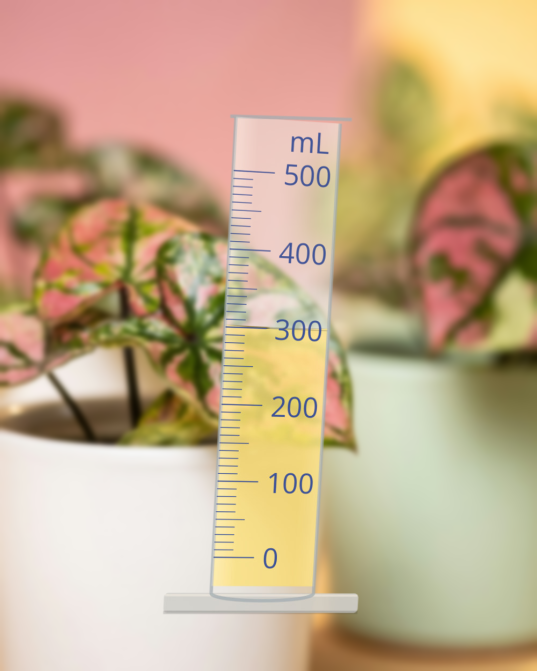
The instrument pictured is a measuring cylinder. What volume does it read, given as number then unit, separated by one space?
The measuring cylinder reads 300 mL
